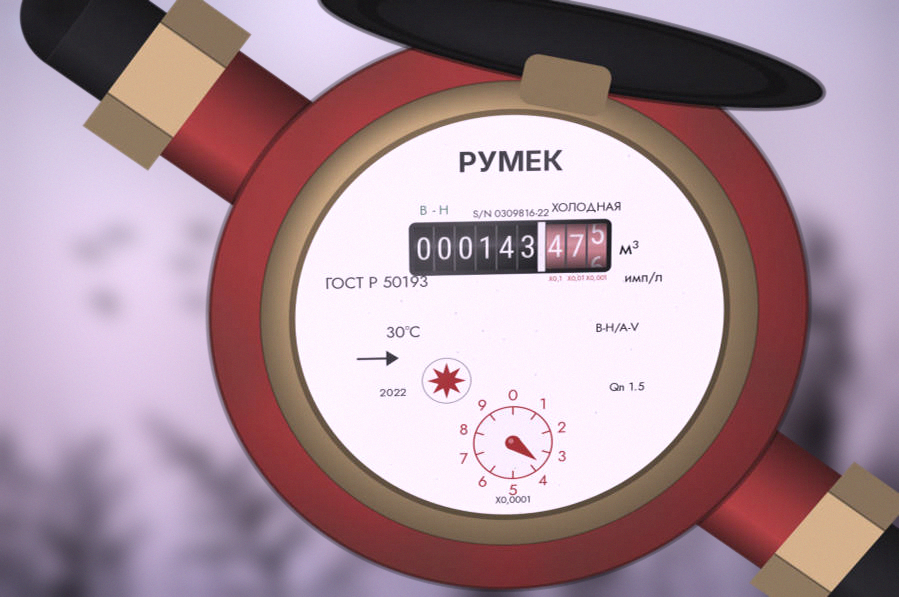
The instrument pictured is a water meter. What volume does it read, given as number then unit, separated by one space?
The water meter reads 143.4753 m³
